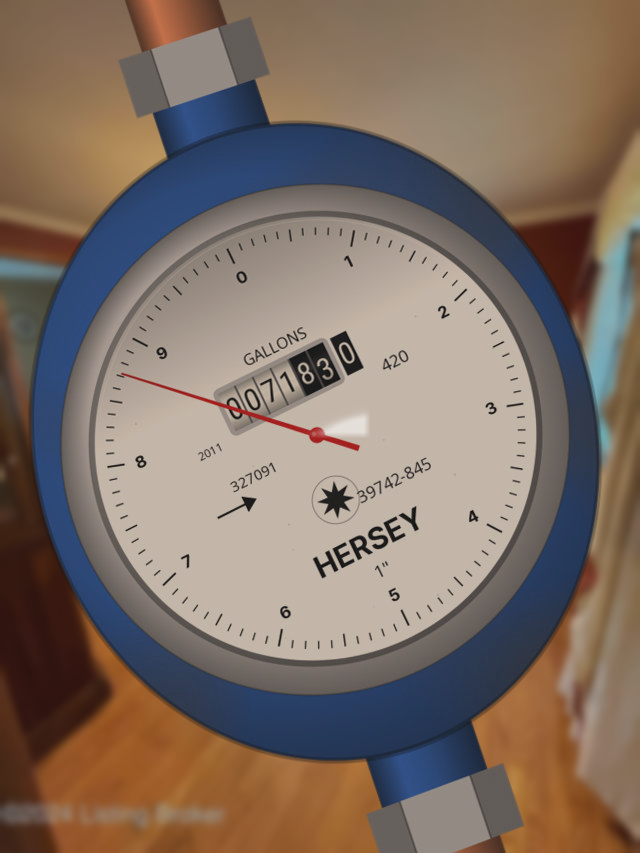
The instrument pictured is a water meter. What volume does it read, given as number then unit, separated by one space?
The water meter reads 71828.7 gal
